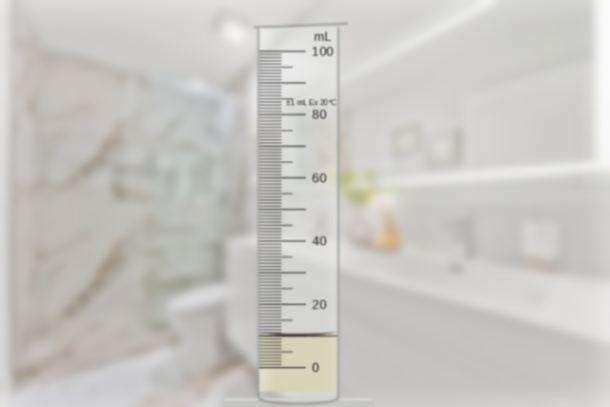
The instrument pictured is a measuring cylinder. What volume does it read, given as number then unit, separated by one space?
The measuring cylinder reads 10 mL
